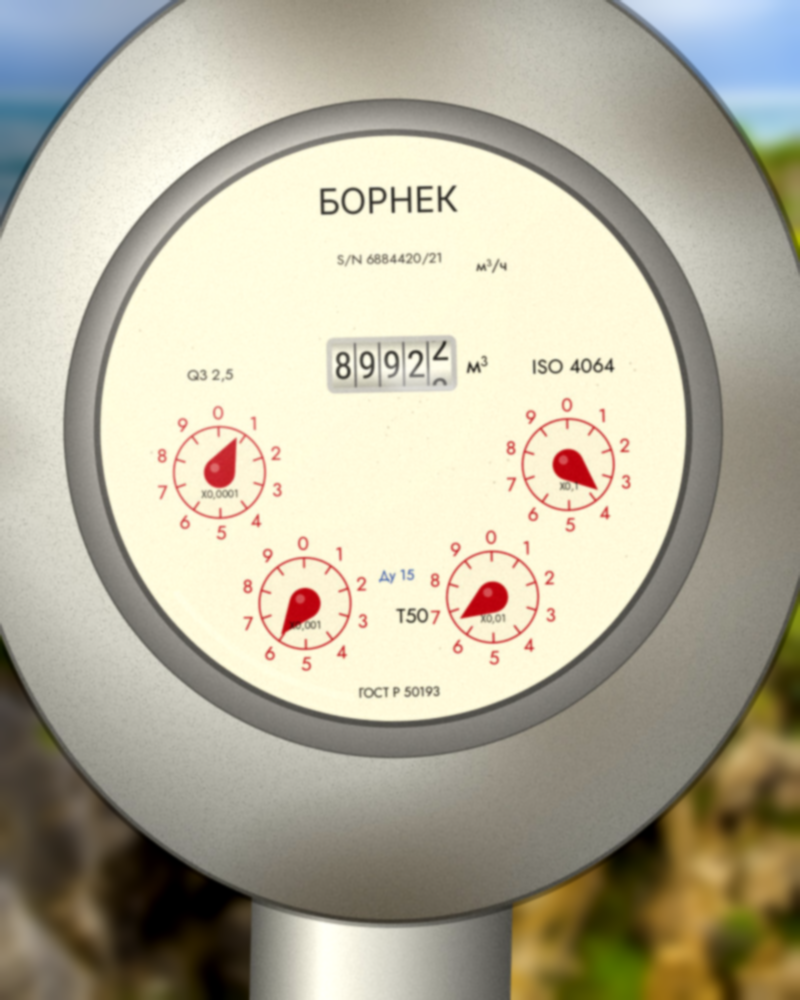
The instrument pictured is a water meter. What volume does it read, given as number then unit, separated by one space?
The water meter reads 89922.3660 m³
